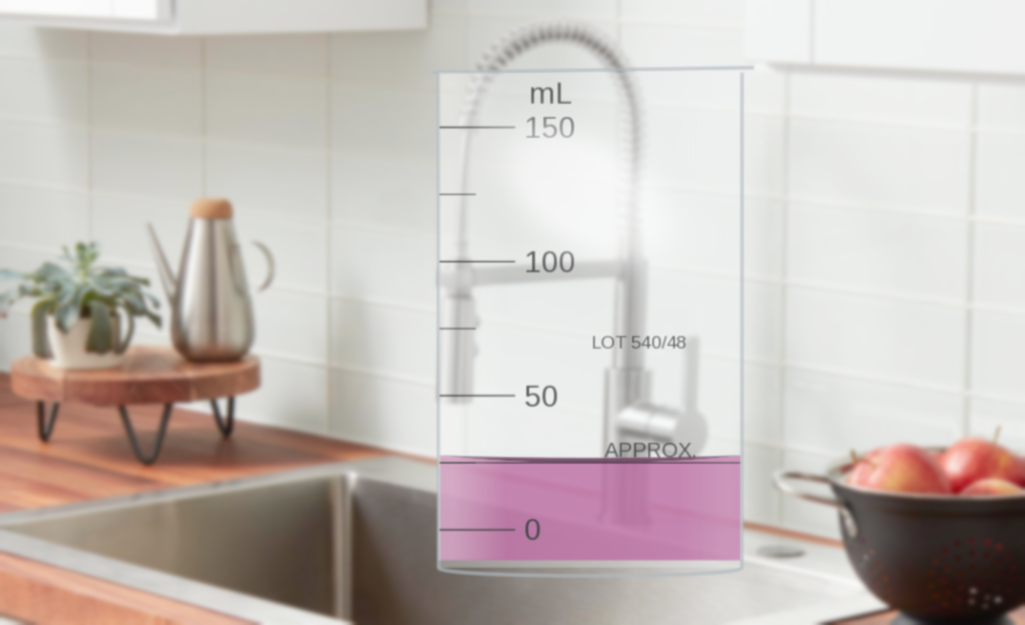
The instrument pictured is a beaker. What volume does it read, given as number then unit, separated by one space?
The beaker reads 25 mL
